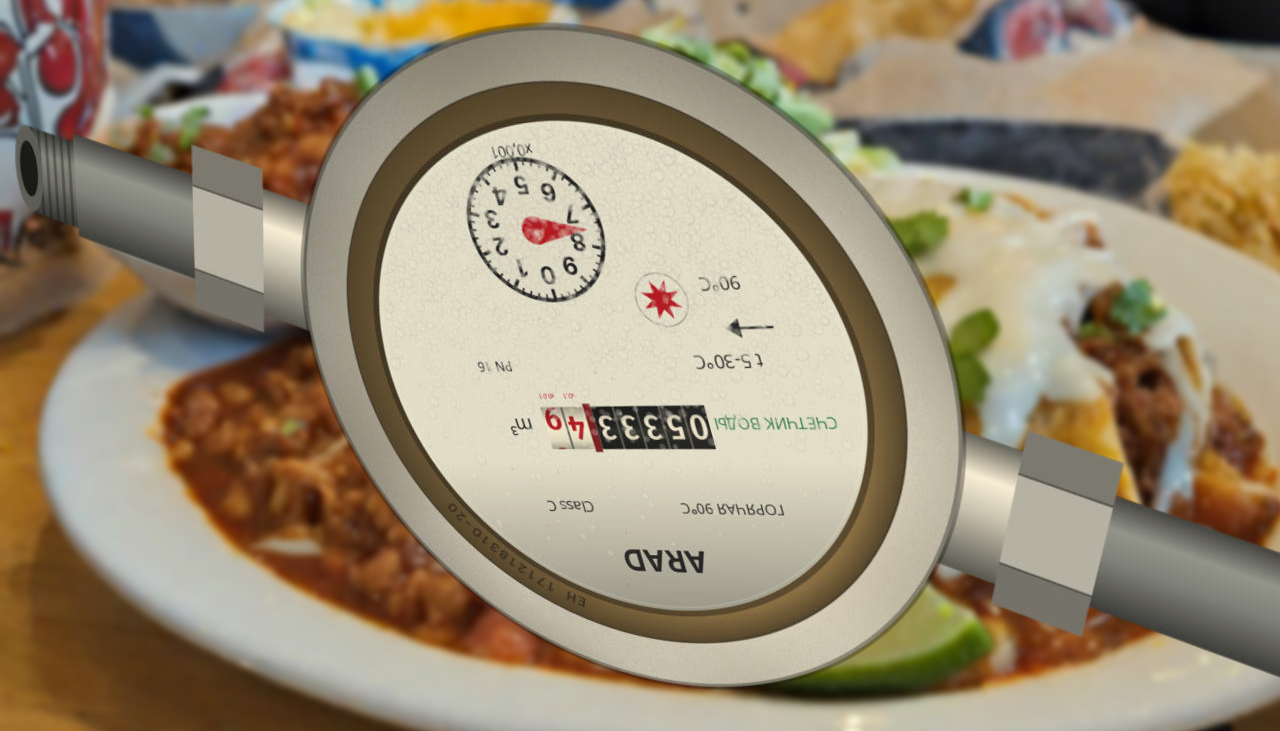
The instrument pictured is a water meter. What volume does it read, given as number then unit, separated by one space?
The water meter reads 5333.487 m³
